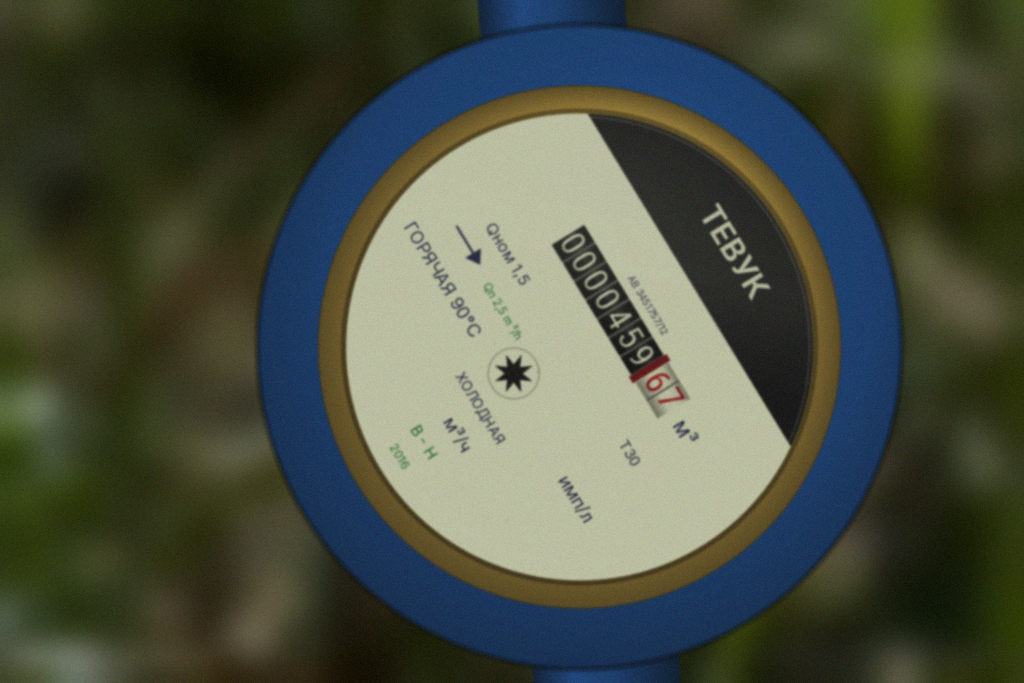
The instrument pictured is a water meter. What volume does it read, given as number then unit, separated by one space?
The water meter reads 459.67 m³
